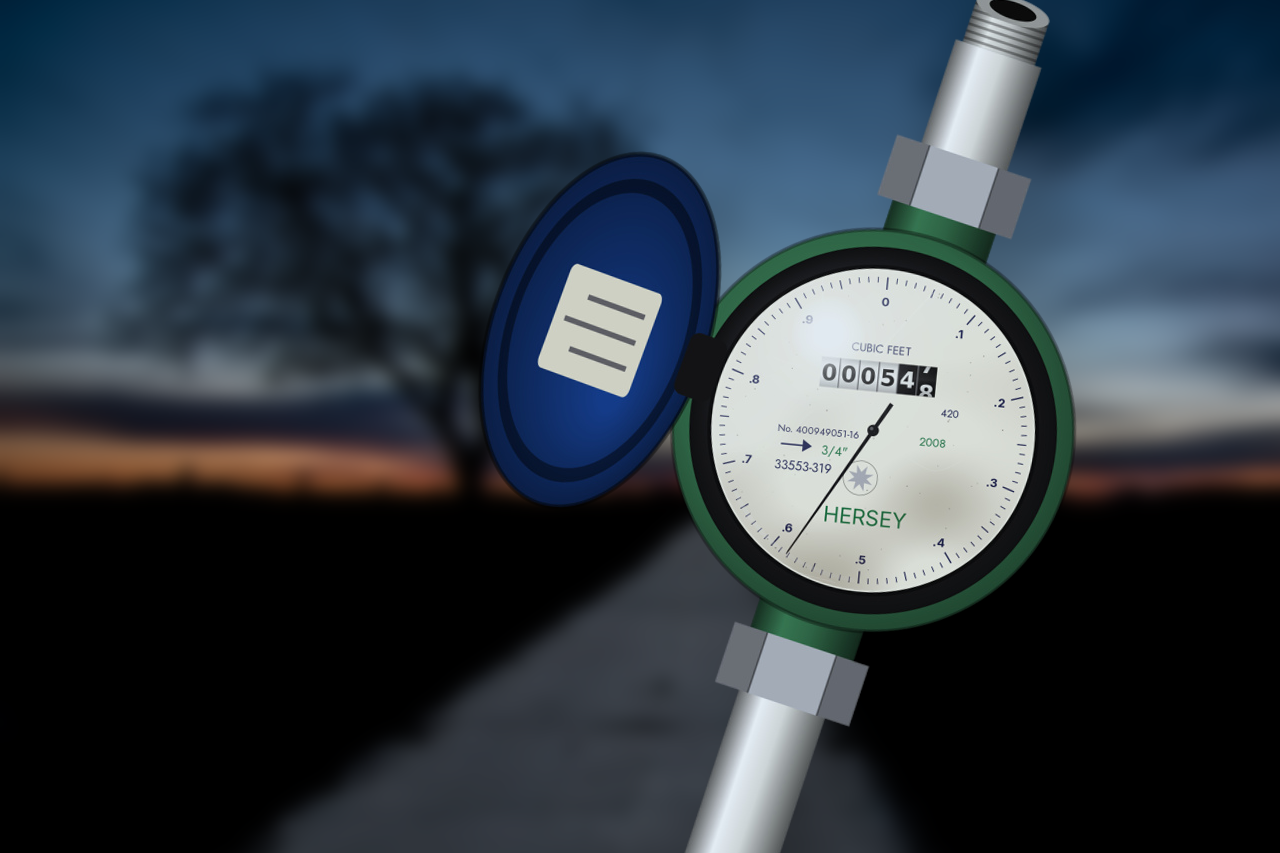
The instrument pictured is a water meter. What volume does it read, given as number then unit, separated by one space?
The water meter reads 547.58 ft³
